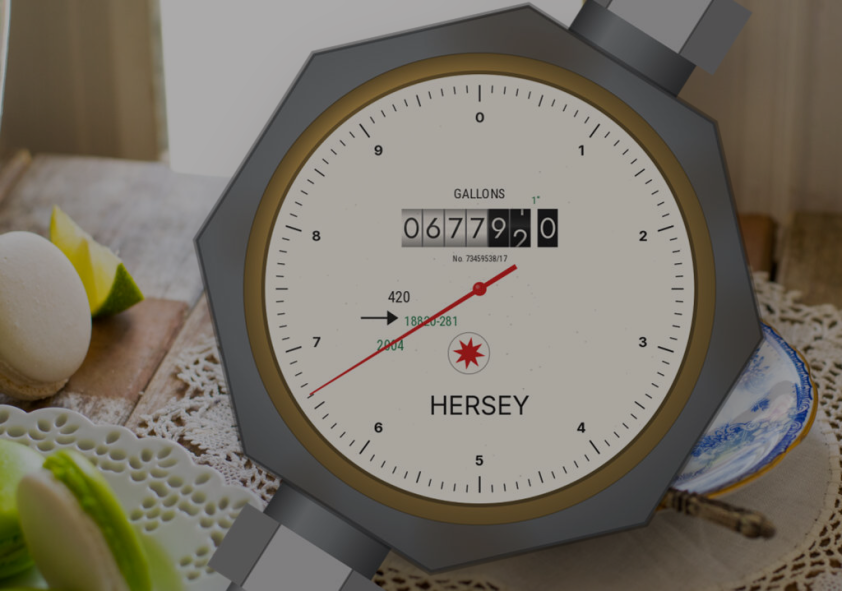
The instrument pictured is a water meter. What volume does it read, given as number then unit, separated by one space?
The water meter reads 677916.6 gal
